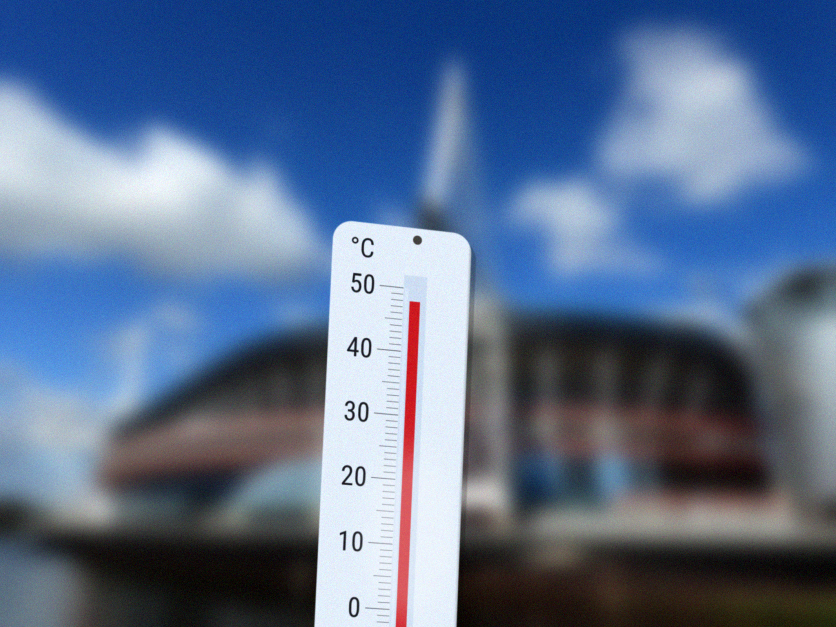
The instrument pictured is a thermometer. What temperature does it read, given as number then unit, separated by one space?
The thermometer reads 48 °C
